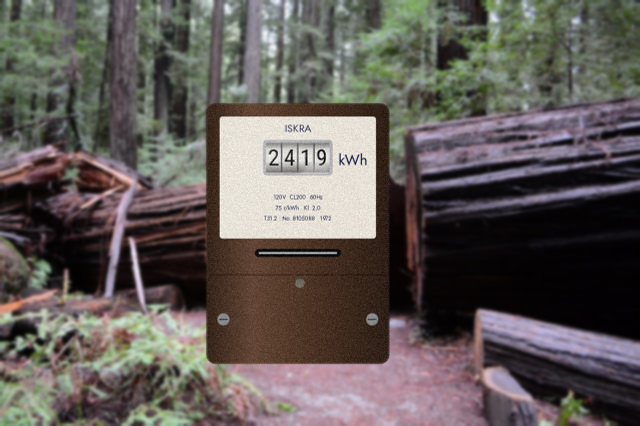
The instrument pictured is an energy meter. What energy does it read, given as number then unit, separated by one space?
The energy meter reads 2419 kWh
